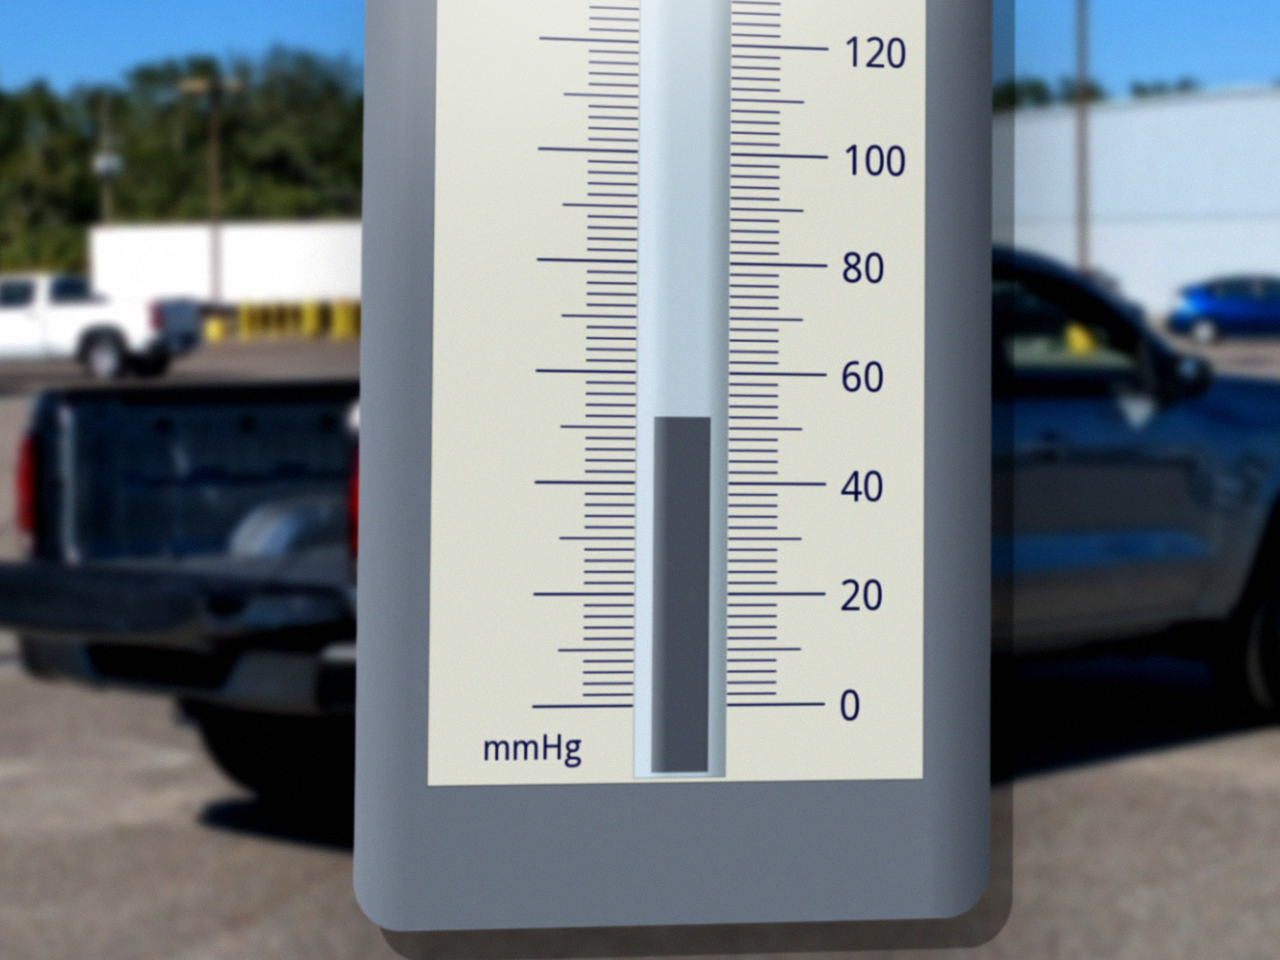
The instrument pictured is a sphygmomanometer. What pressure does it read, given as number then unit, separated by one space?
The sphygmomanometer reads 52 mmHg
